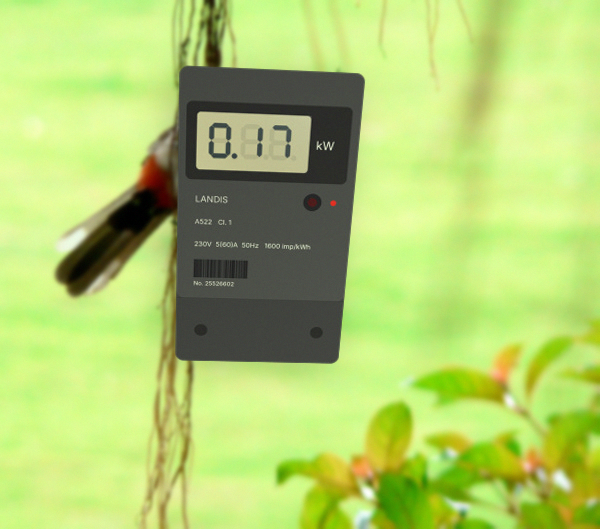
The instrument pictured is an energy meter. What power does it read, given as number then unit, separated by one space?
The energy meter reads 0.17 kW
